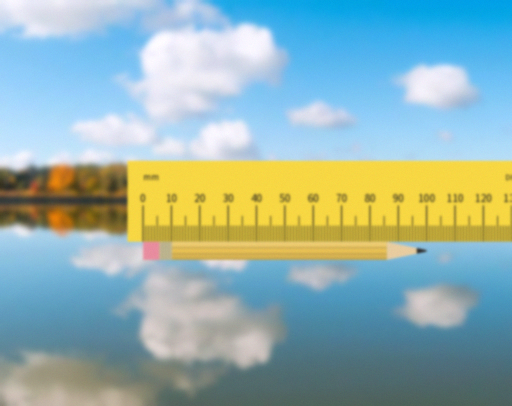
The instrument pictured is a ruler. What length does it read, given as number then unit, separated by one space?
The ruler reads 100 mm
